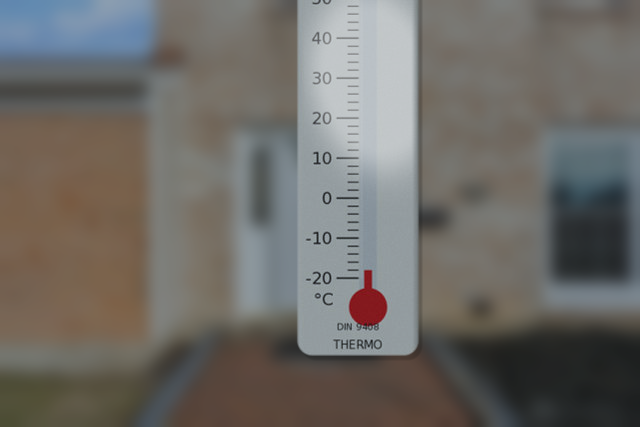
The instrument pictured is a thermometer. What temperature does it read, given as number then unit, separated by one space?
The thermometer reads -18 °C
